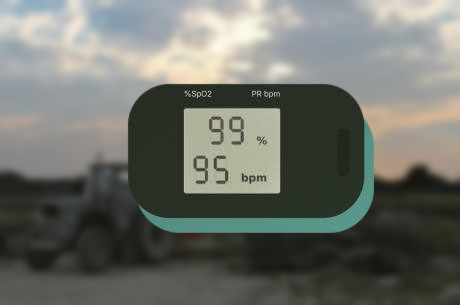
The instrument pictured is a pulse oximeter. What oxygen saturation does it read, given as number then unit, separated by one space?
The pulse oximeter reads 99 %
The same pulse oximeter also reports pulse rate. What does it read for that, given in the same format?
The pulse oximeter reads 95 bpm
